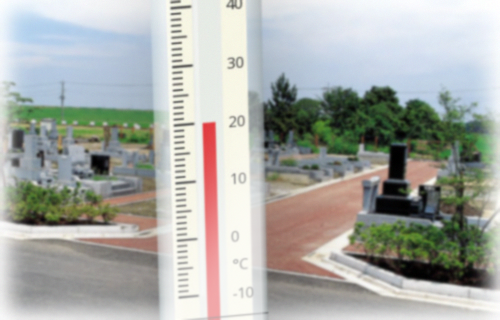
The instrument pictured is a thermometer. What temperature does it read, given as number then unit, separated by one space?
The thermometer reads 20 °C
